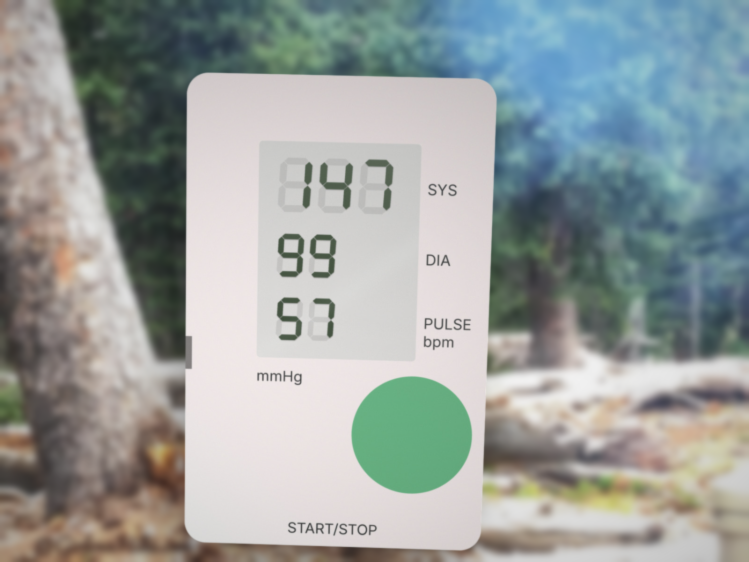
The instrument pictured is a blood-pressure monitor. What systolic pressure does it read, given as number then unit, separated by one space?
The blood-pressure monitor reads 147 mmHg
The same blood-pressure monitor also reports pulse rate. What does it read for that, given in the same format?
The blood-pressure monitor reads 57 bpm
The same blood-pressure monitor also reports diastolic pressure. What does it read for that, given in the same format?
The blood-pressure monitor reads 99 mmHg
